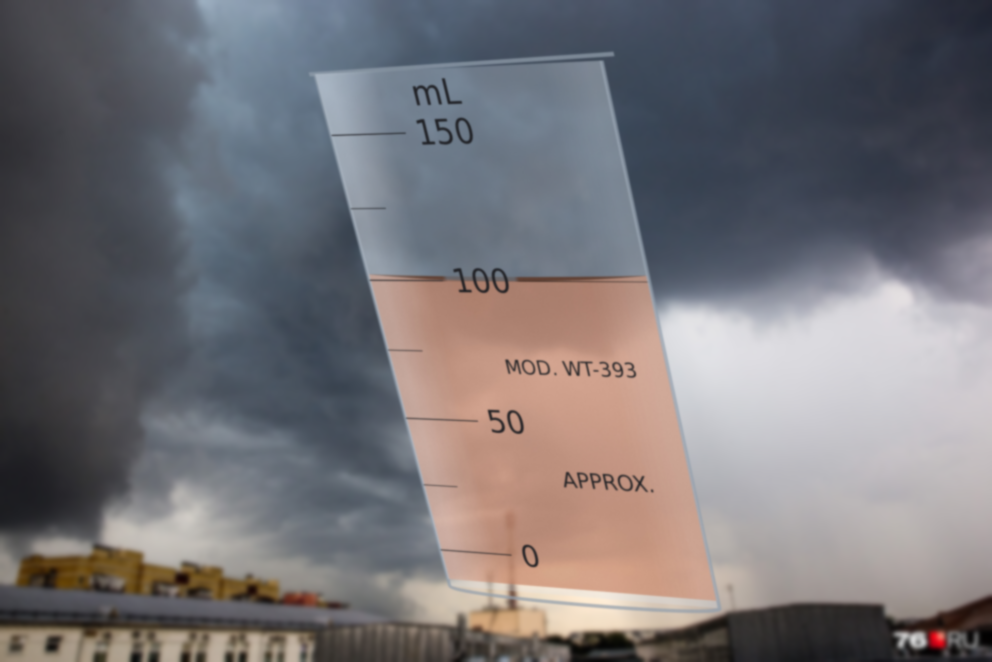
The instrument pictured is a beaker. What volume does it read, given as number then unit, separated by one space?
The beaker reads 100 mL
